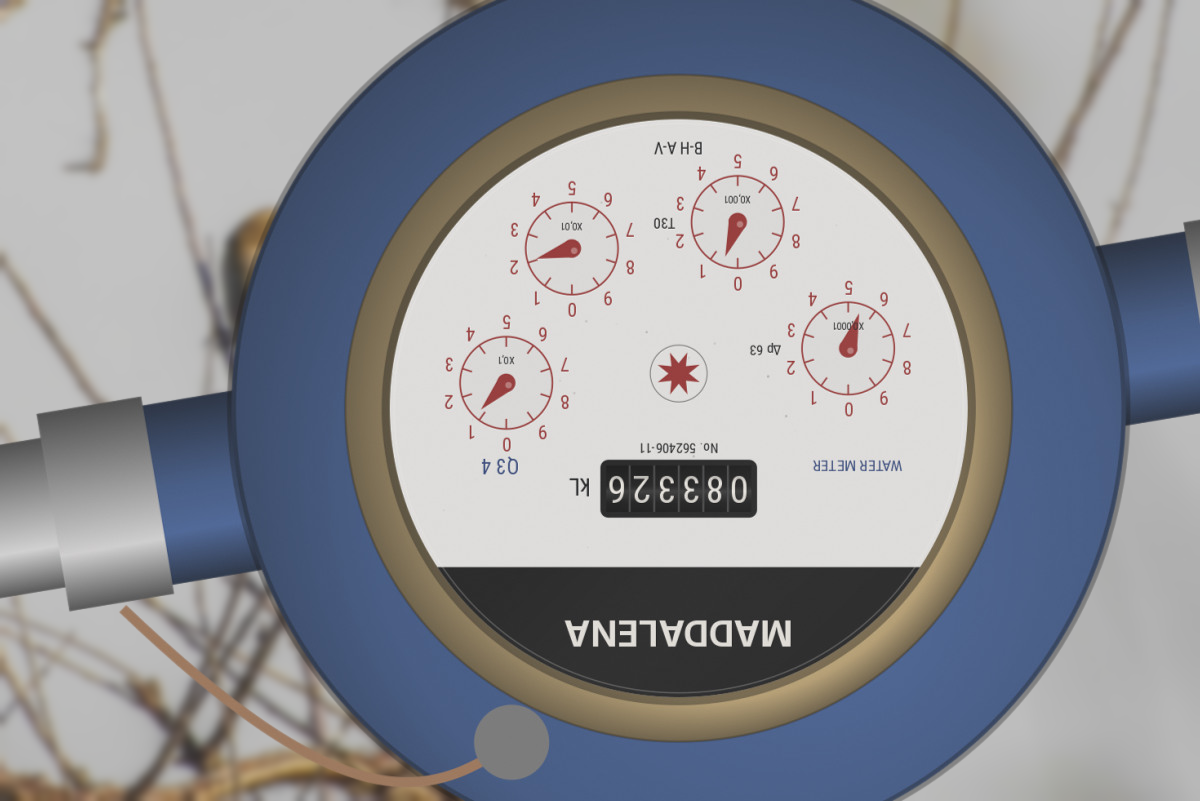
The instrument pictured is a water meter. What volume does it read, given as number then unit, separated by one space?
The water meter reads 83326.1205 kL
